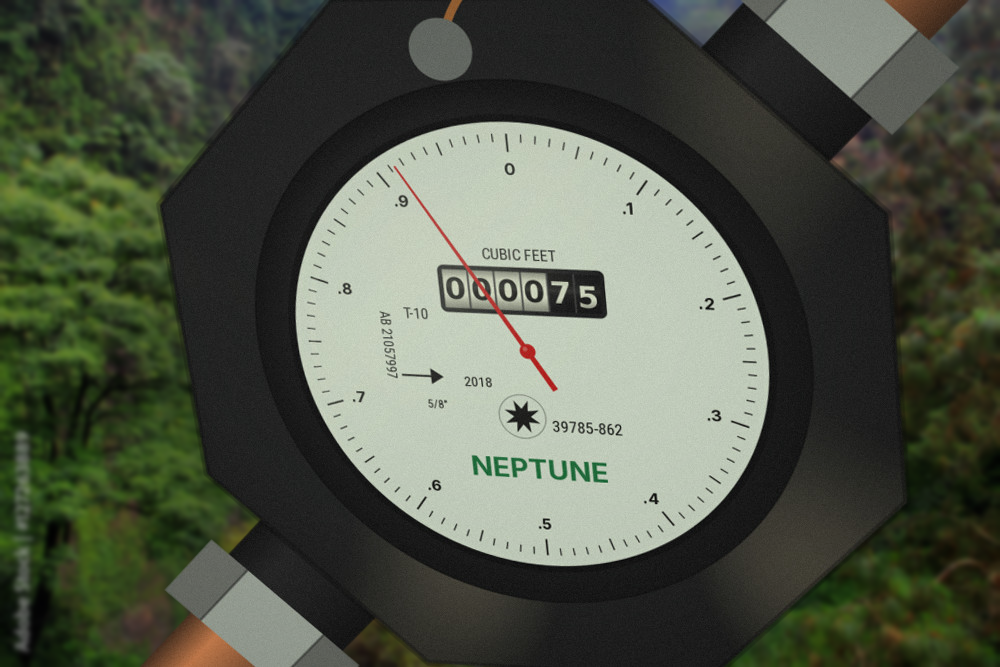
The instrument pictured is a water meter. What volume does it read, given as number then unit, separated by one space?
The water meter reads 74.91 ft³
